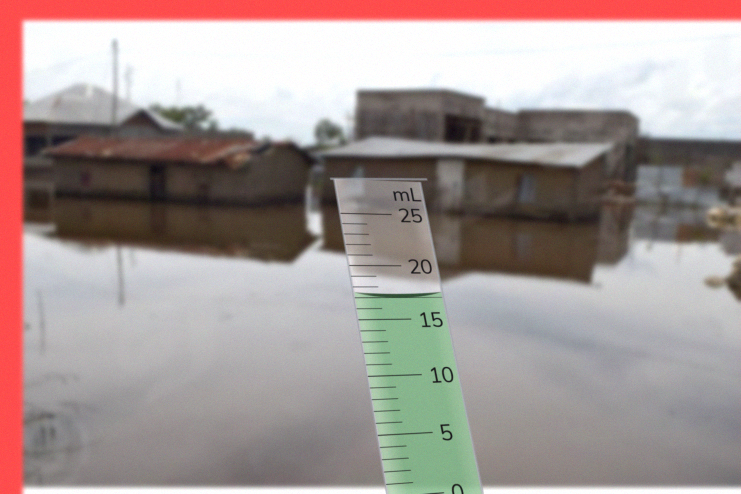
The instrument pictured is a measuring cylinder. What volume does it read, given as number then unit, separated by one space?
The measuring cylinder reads 17 mL
